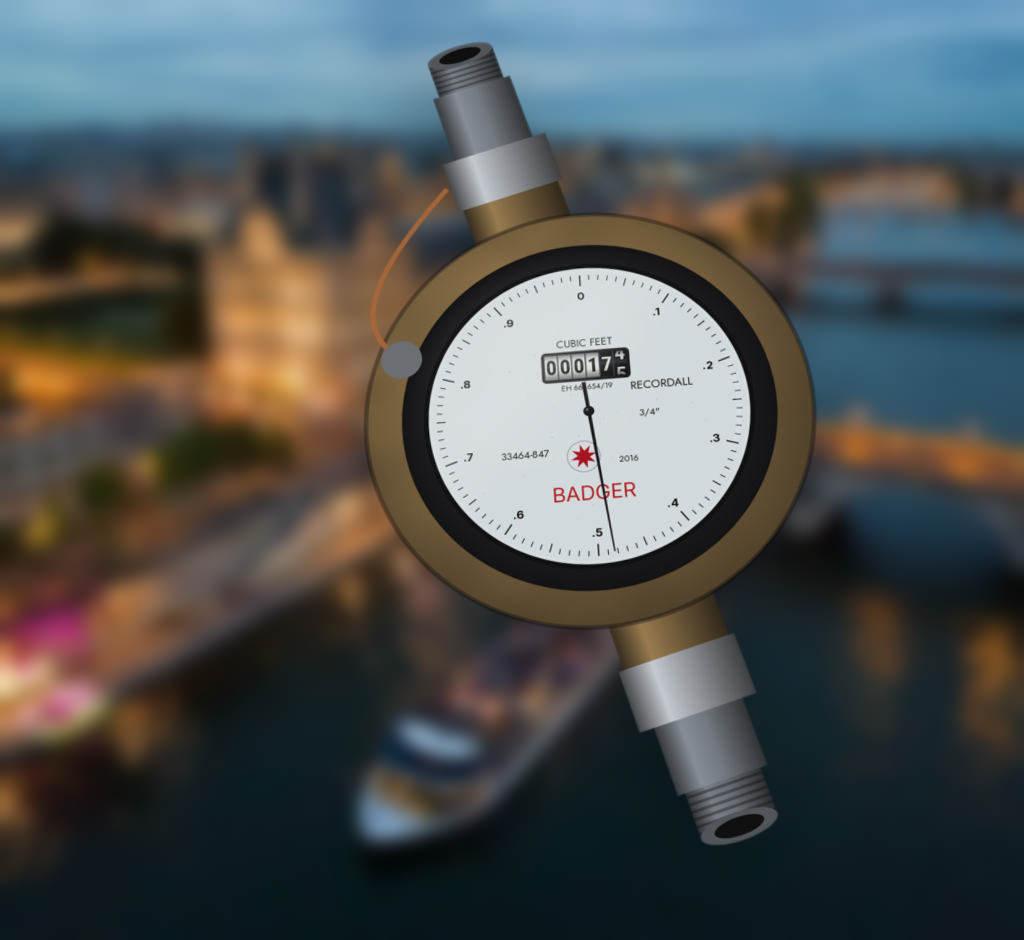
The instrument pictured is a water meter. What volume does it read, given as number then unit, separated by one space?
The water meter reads 174.48 ft³
